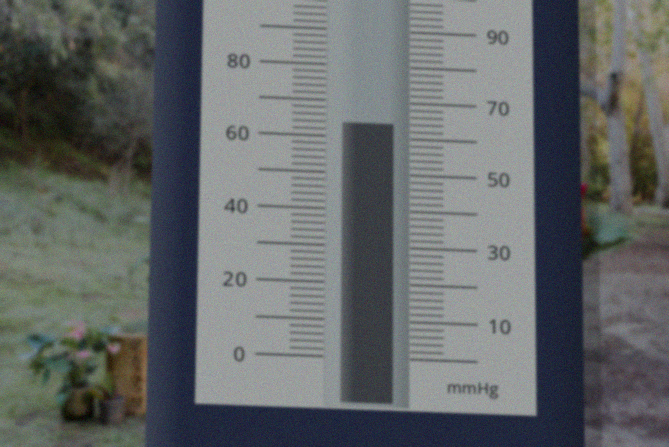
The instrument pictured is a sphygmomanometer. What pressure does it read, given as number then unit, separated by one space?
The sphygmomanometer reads 64 mmHg
